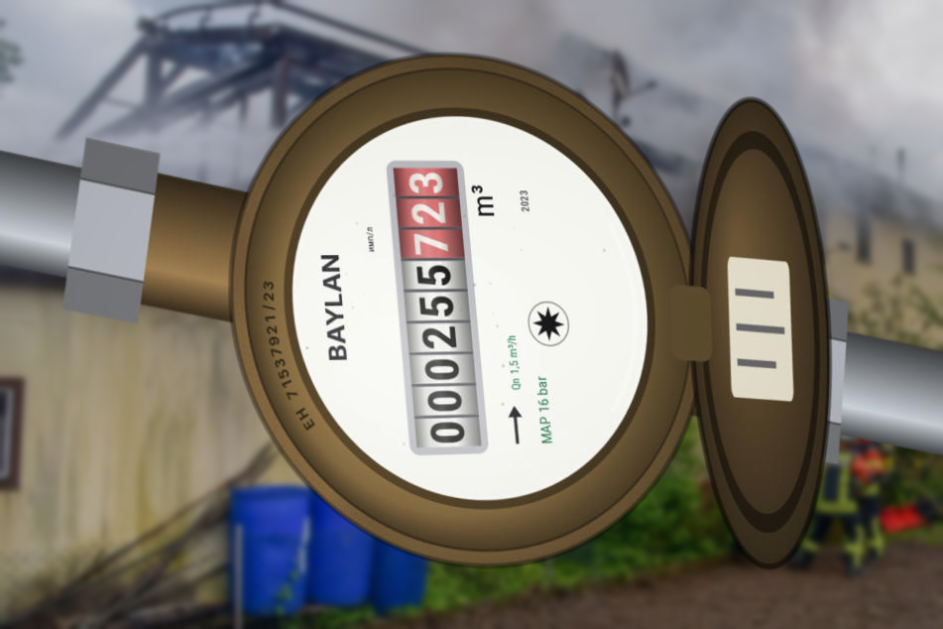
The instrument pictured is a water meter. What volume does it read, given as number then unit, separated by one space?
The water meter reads 255.723 m³
